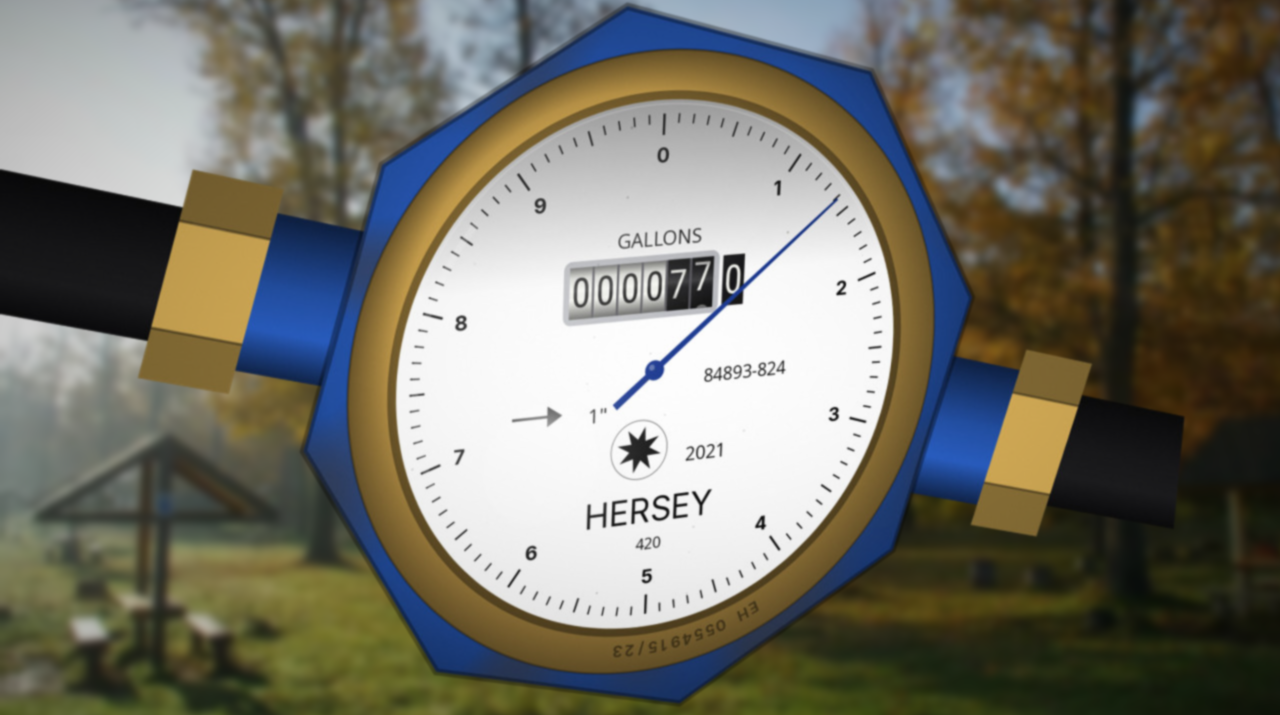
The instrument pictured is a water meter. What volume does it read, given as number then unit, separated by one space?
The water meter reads 771.4 gal
